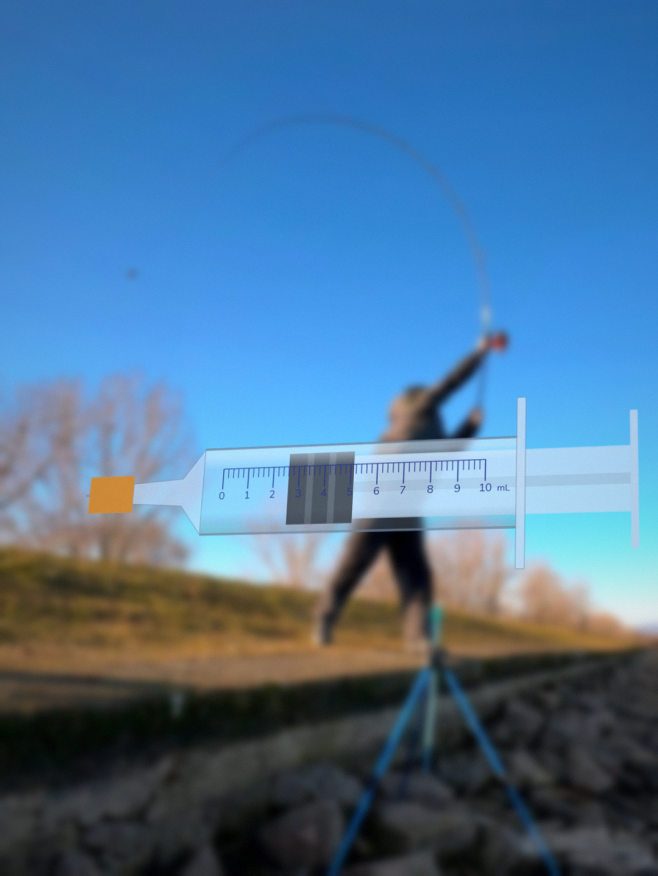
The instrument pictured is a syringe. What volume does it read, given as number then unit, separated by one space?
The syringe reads 2.6 mL
